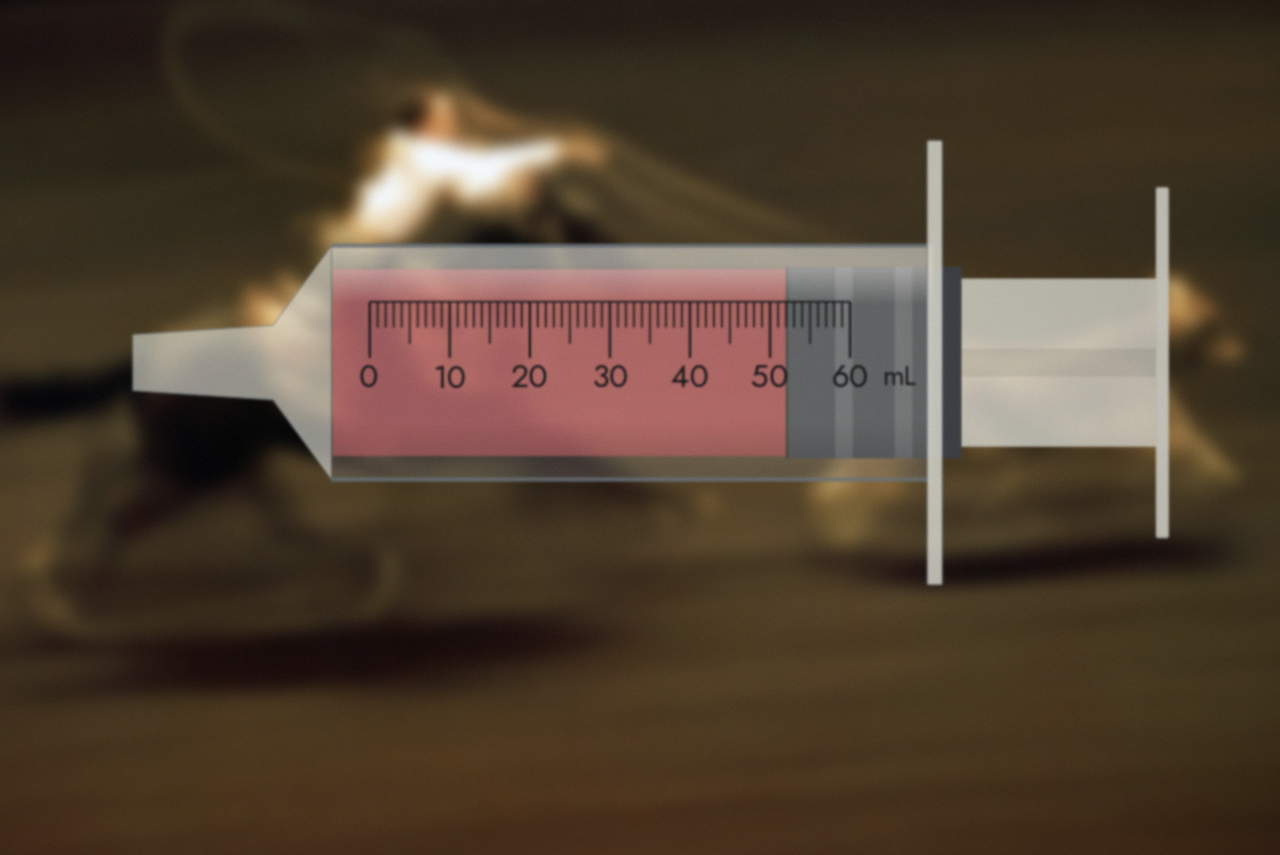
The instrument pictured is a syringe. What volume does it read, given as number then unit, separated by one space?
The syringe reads 52 mL
